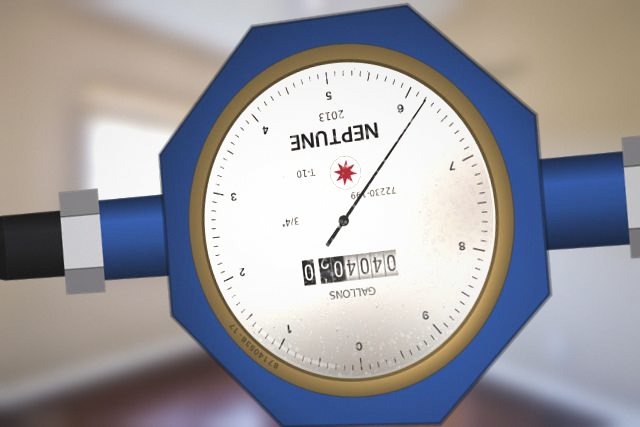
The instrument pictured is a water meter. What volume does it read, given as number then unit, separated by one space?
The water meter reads 404016.2 gal
